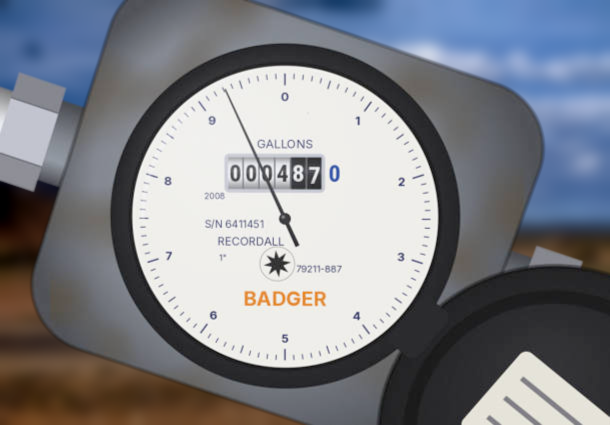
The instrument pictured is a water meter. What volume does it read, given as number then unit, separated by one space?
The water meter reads 4869.3 gal
